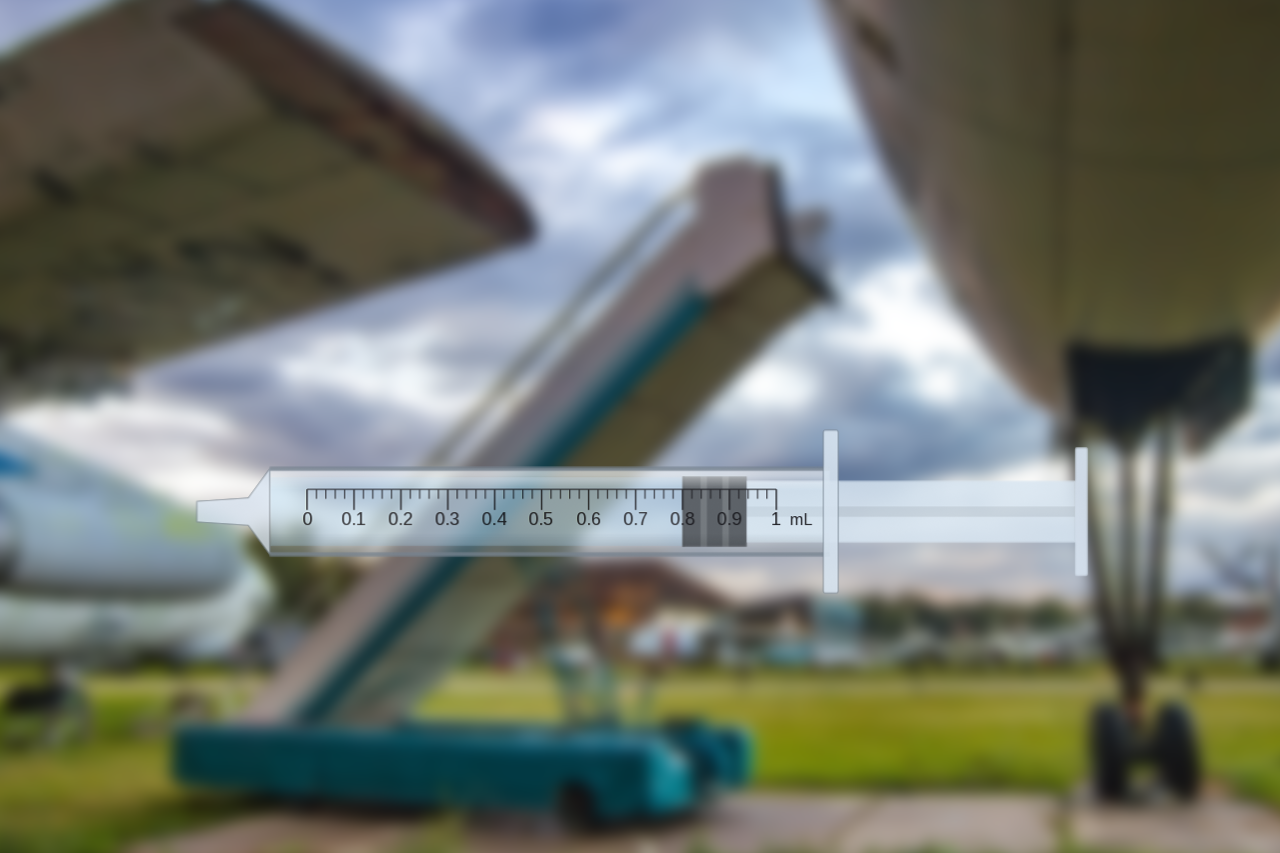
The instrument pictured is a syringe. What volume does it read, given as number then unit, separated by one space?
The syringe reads 0.8 mL
